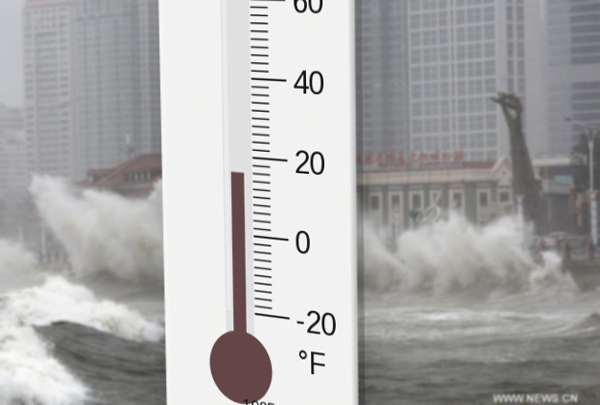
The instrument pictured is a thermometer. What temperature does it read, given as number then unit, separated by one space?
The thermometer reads 16 °F
